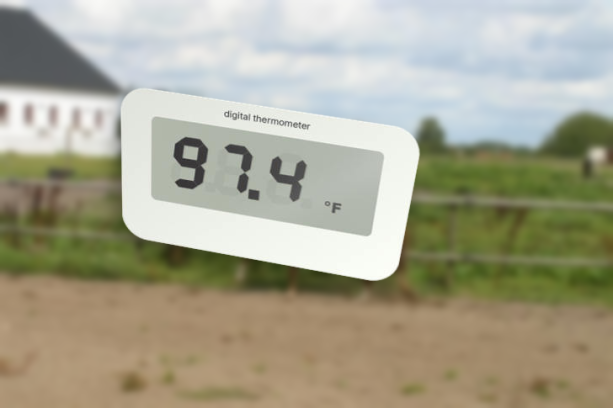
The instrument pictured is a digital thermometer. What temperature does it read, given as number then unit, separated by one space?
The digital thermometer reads 97.4 °F
